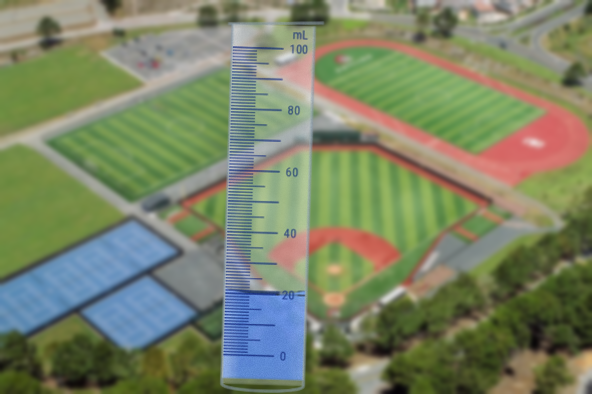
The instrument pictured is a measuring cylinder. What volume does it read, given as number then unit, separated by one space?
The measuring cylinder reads 20 mL
